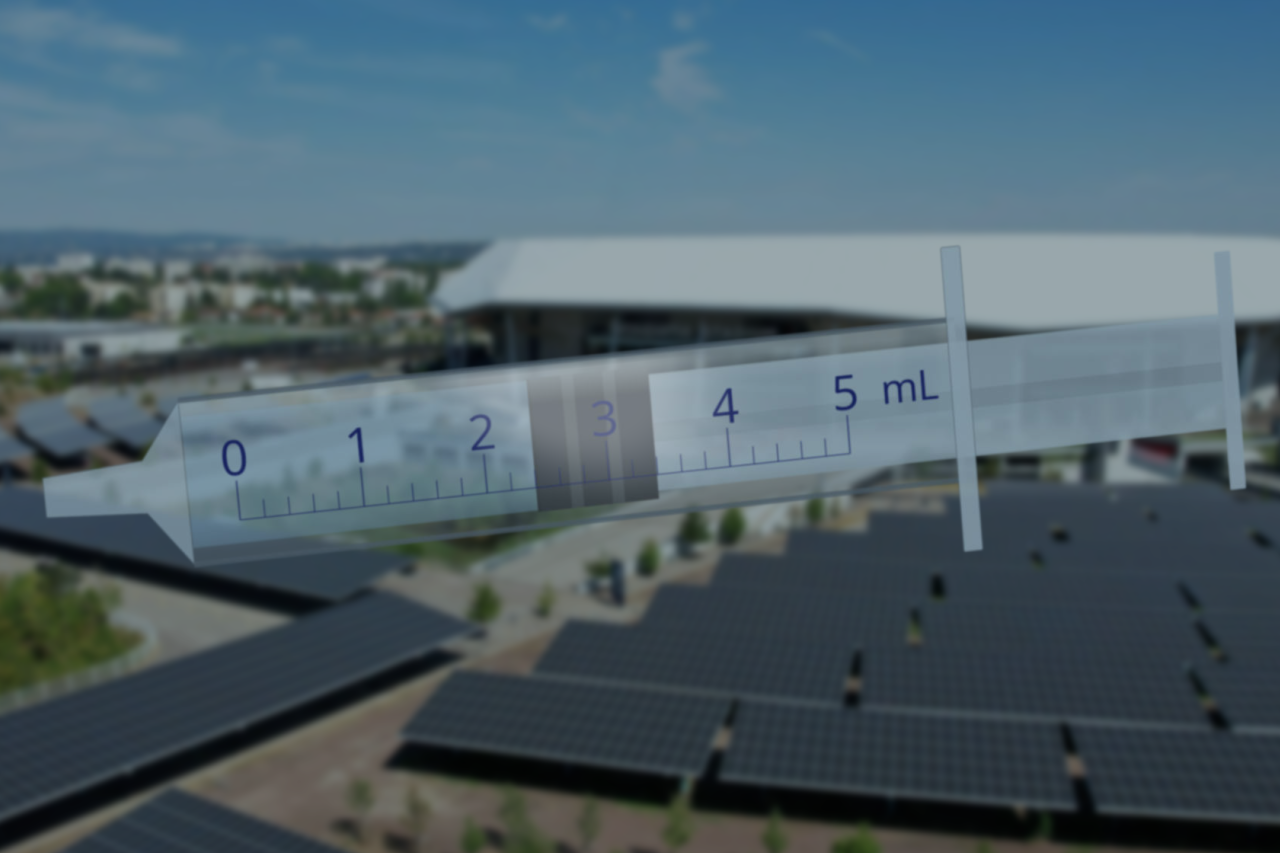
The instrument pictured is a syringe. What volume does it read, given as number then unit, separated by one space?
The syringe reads 2.4 mL
